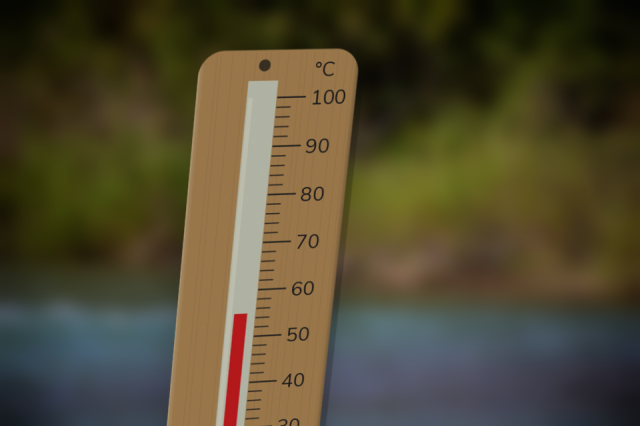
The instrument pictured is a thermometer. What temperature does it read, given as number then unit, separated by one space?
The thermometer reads 55 °C
